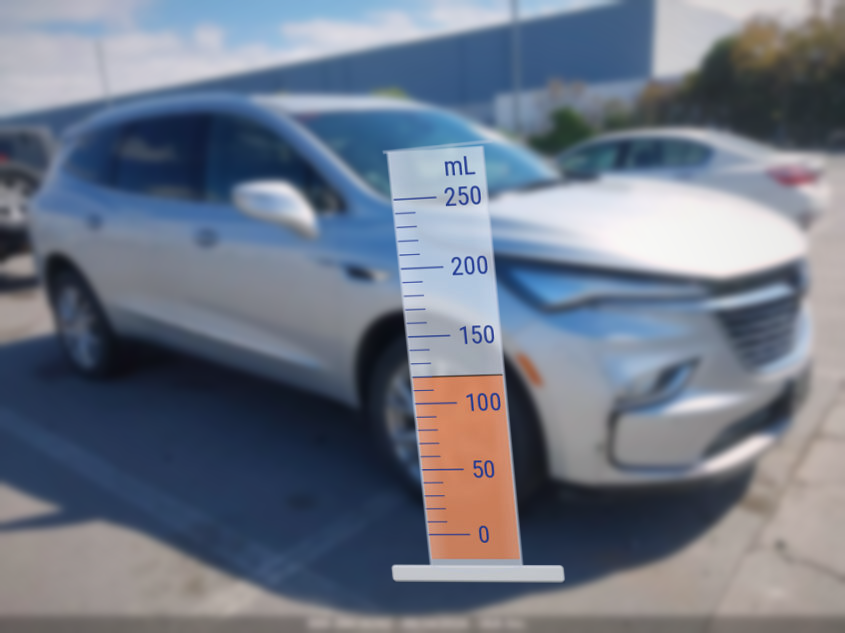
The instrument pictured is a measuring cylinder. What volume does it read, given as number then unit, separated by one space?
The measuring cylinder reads 120 mL
